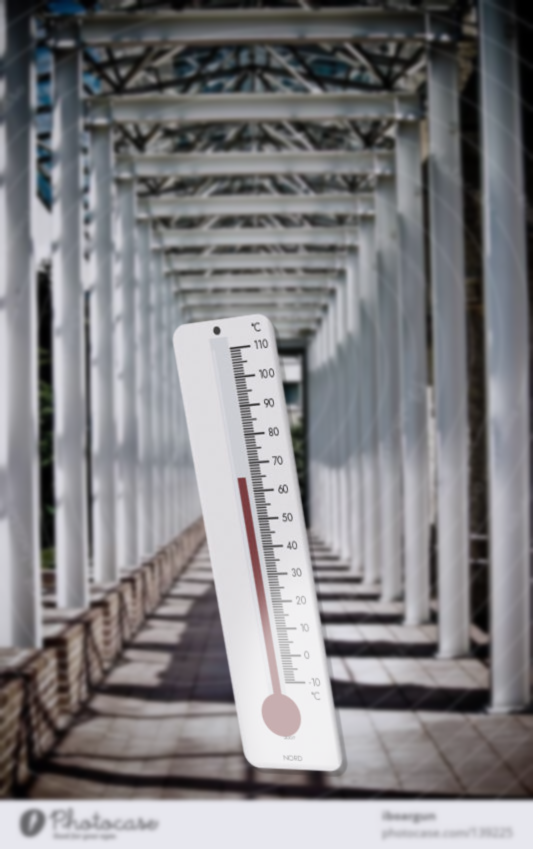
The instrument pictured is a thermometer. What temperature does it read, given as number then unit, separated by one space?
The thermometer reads 65 °C
